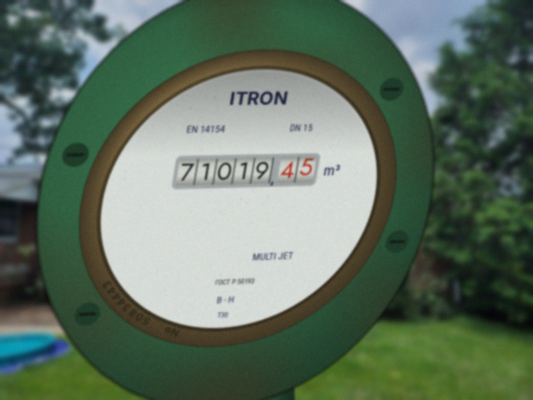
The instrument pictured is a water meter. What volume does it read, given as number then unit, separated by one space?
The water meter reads 71019.45 m³
